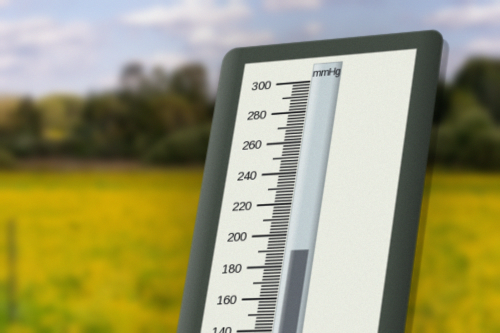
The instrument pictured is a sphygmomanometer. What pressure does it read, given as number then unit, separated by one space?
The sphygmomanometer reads 190 mmHg
